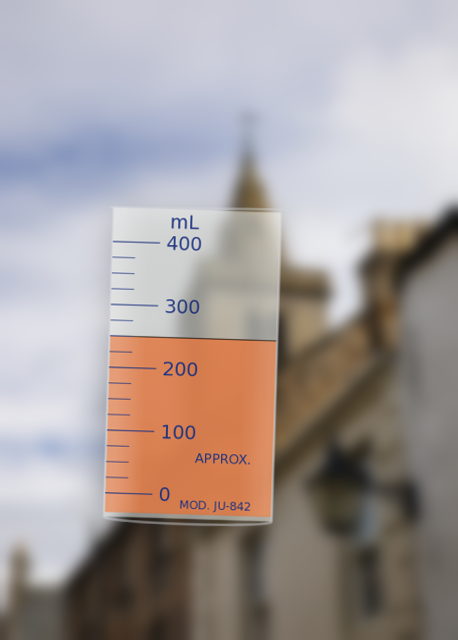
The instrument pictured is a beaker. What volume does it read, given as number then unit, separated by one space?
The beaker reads 250 mL
